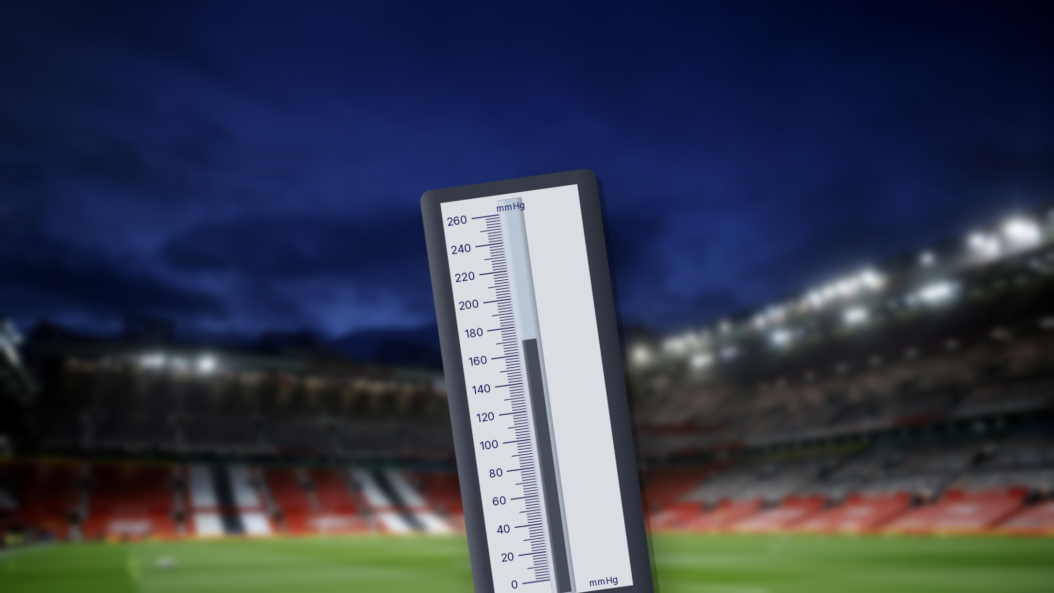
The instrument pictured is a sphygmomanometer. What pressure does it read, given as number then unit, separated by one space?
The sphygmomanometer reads 170 mmHg
